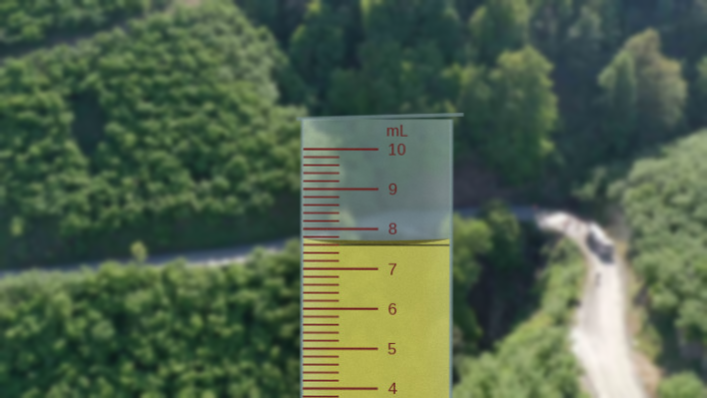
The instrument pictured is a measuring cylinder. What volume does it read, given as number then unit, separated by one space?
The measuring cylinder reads 7.6 mL
